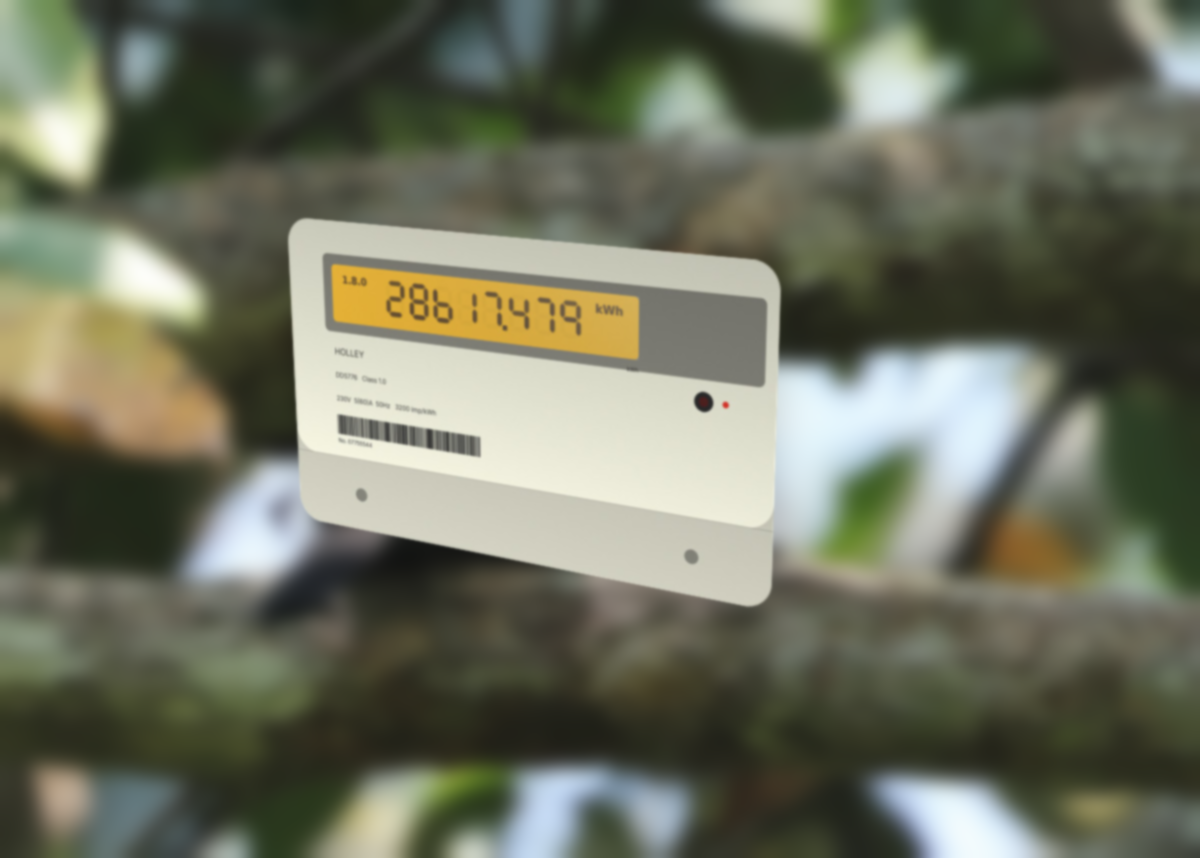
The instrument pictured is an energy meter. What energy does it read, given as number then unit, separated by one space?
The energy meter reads 28617.479 kWh
